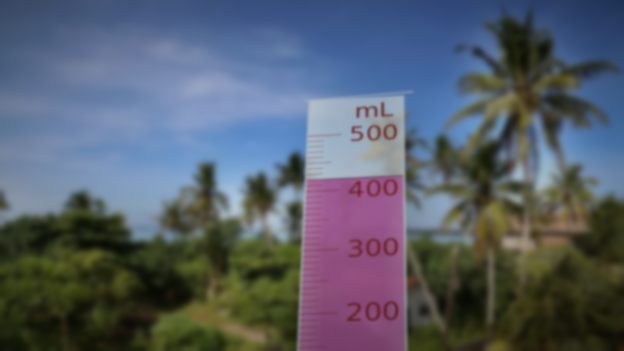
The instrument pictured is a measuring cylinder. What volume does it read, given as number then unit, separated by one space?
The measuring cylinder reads 420 mL
